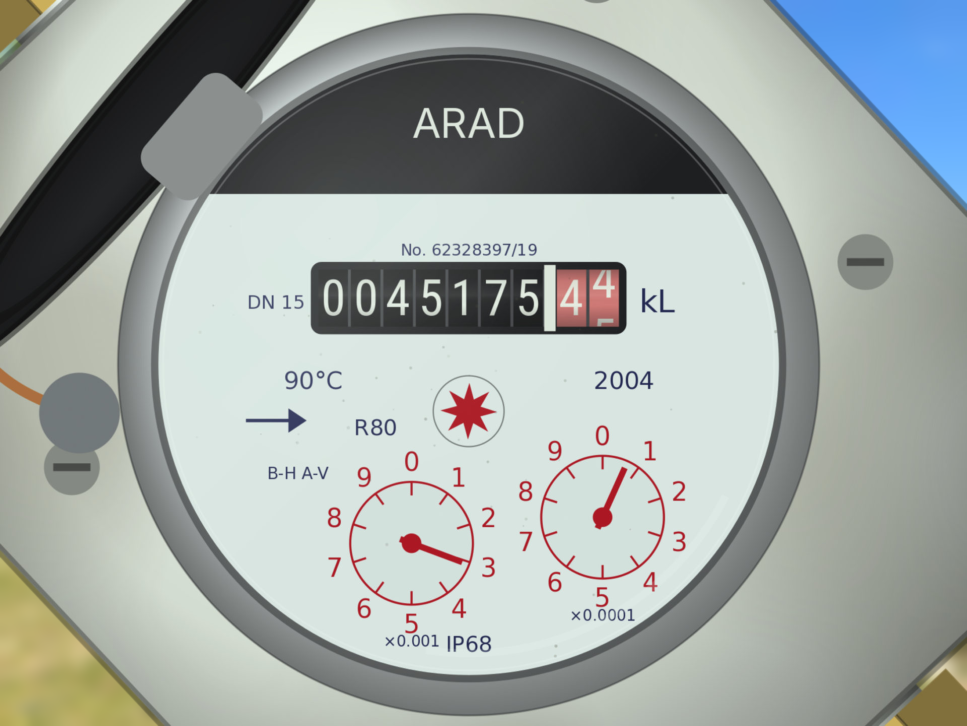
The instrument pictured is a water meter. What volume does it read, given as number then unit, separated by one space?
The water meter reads 45175.4430 kL
